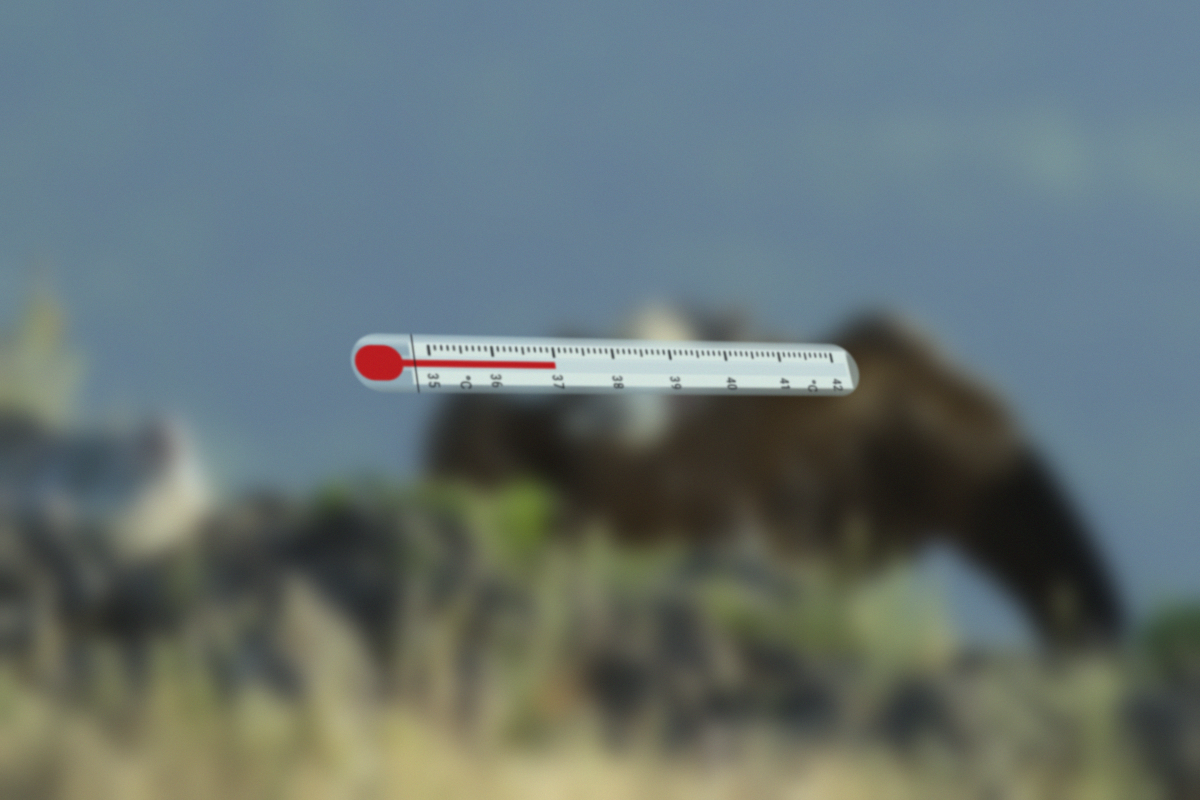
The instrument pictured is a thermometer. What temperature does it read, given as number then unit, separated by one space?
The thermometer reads 37 °C
